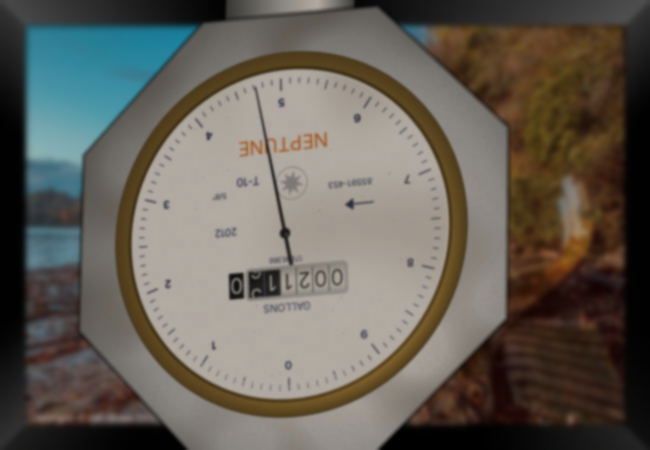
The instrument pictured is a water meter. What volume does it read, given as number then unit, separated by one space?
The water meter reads 21154.7 gal
